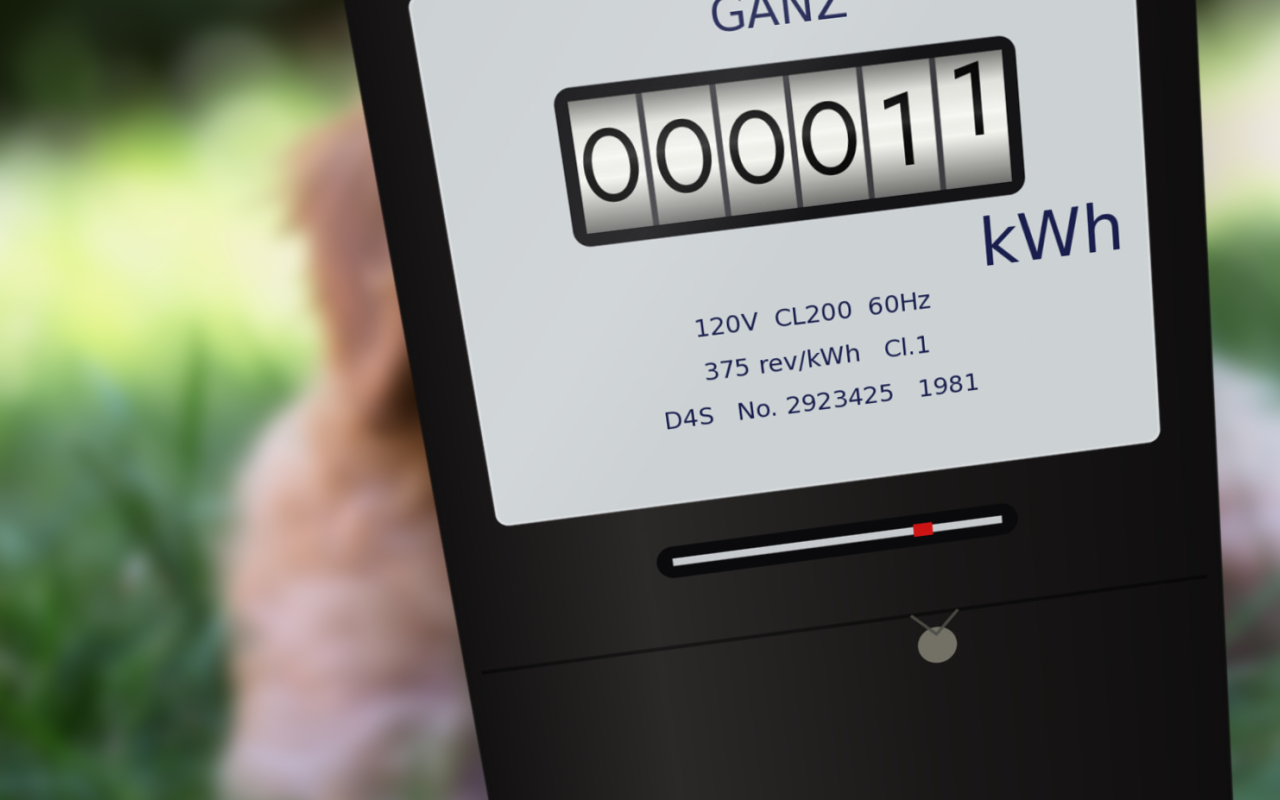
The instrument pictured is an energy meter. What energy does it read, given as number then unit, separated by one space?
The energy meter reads 11 kWh
